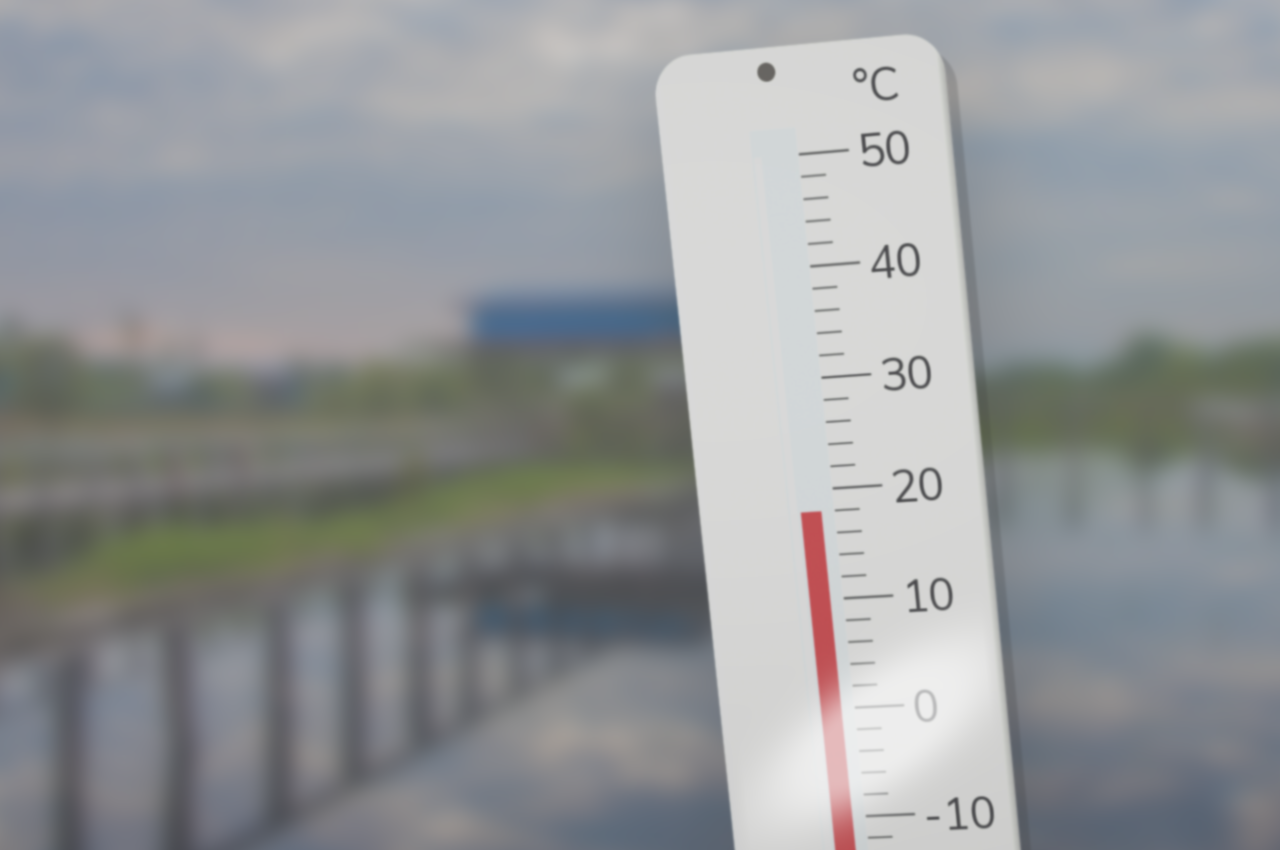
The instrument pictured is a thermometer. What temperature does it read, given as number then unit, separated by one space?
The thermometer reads 18 °C
